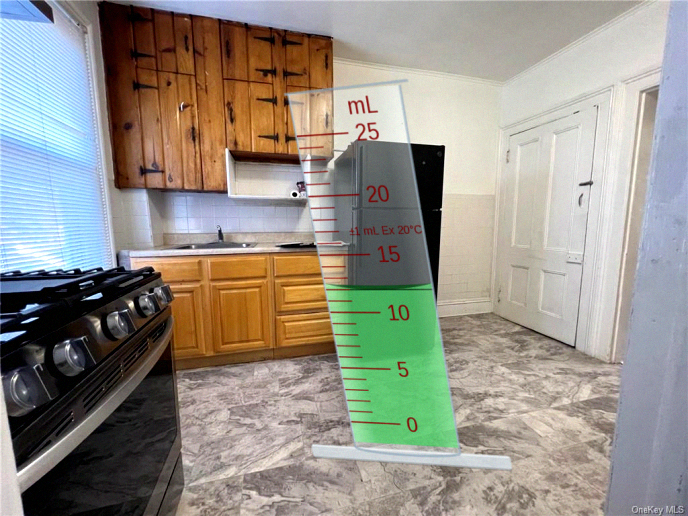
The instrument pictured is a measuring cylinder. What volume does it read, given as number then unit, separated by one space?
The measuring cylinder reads 12 mL
